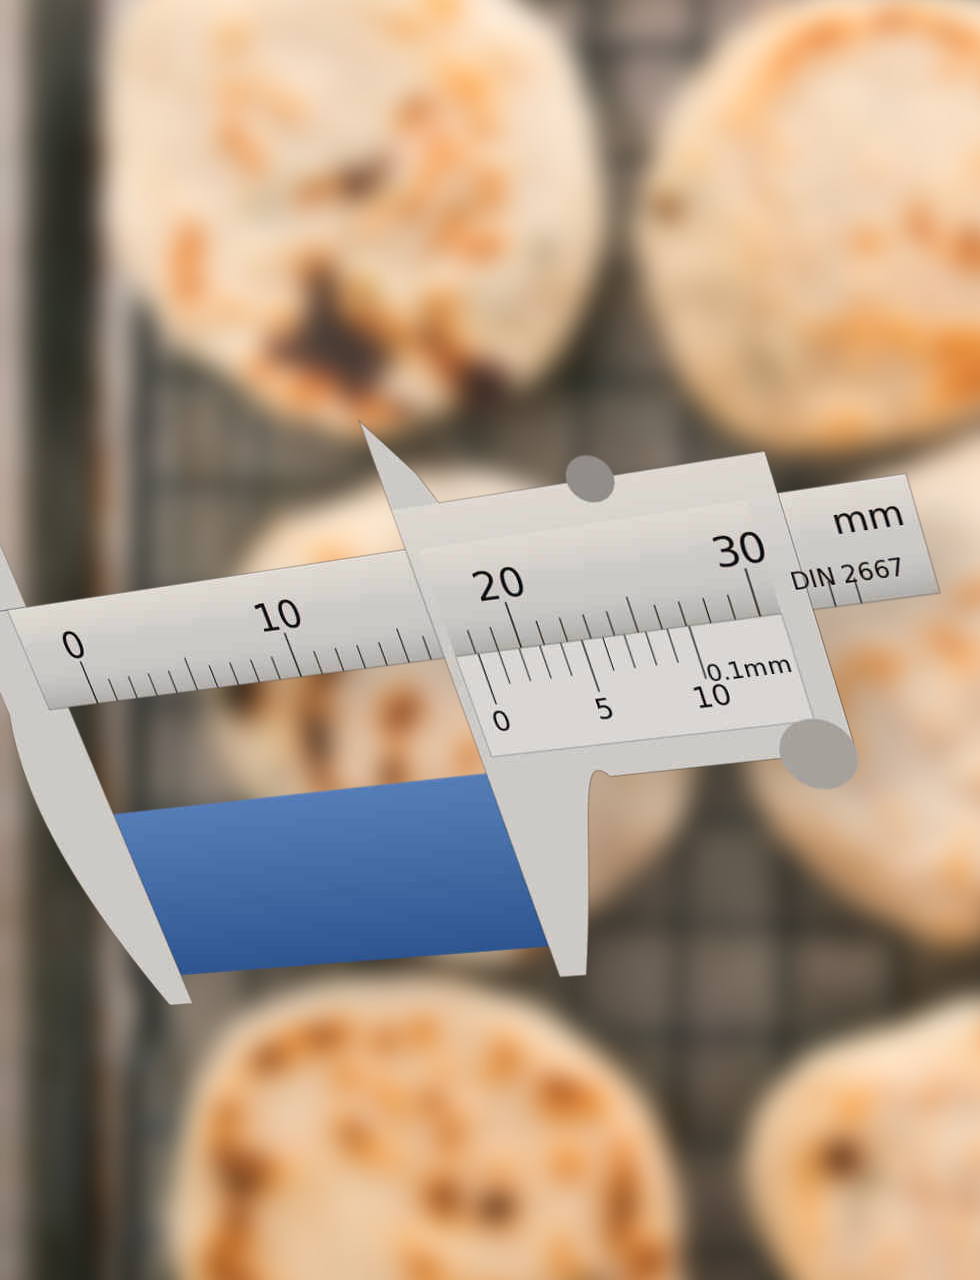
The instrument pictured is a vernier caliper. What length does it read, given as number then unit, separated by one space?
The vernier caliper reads 18.1 mm
